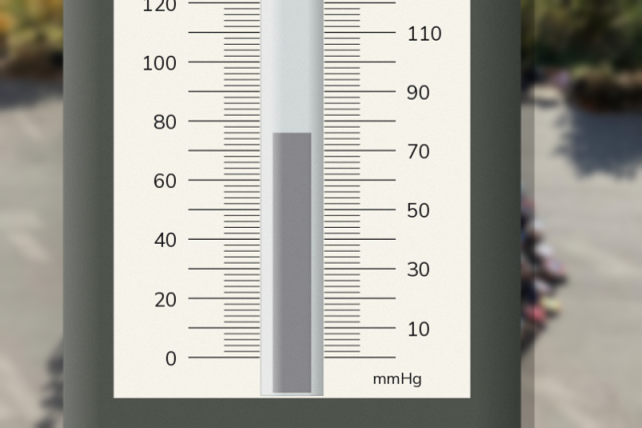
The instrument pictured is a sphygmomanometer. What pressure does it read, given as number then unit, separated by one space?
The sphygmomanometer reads 76 mmHg
